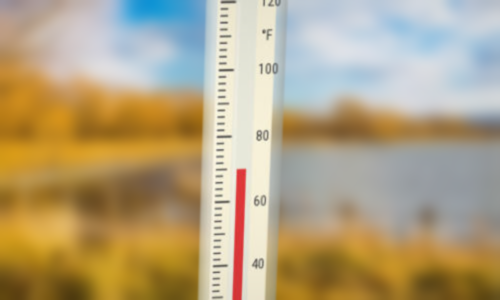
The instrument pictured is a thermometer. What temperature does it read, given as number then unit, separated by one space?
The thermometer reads 70 °F
